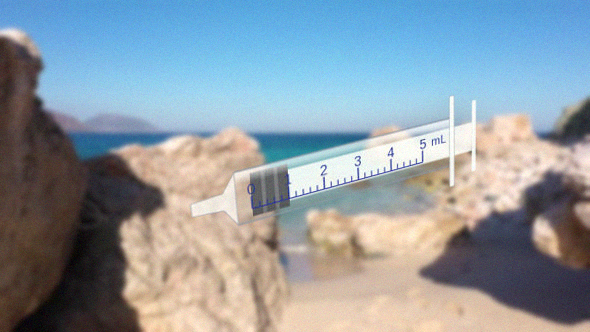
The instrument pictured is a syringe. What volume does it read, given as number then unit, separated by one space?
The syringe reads 0 mL
